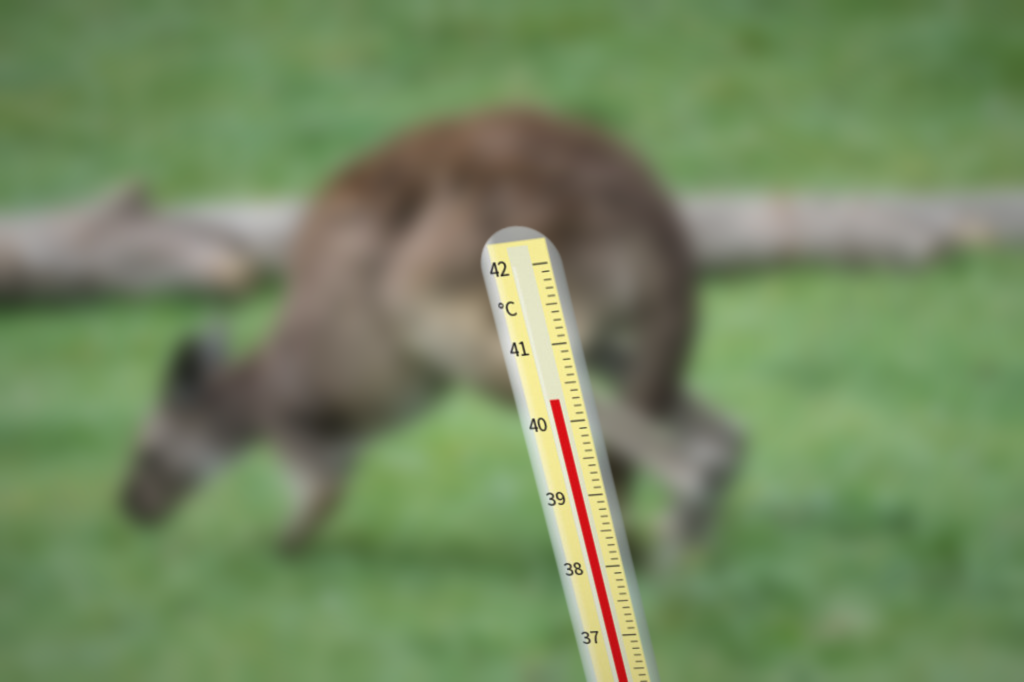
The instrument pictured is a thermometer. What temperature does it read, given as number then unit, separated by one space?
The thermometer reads 40.3 °C
